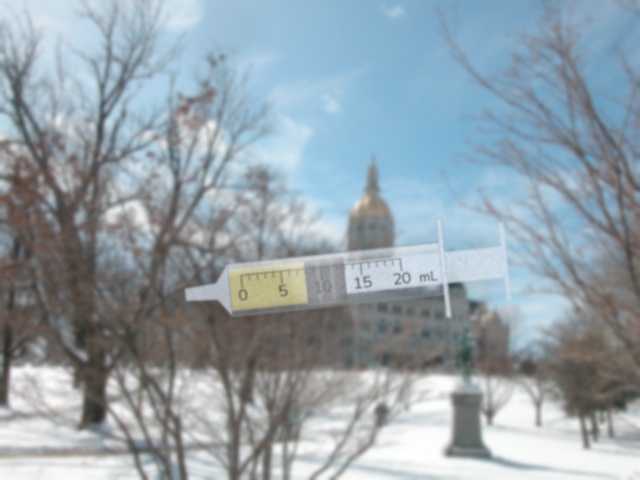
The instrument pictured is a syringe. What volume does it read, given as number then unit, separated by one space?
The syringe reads 8 mL
